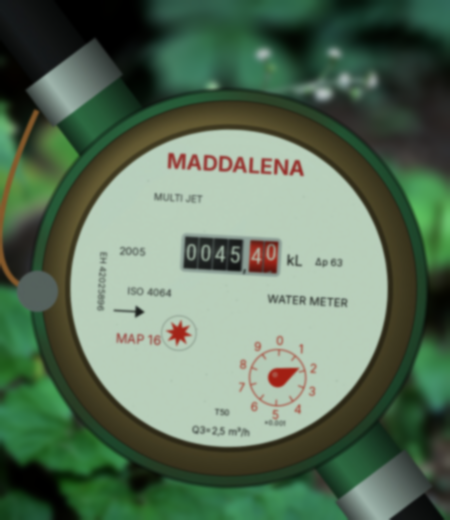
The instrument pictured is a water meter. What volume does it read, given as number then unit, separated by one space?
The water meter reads 45.401 kL
